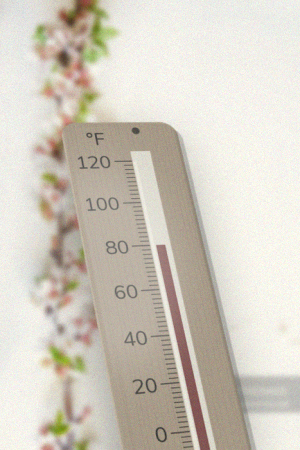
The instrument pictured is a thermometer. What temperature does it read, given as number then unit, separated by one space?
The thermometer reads 80 °F
